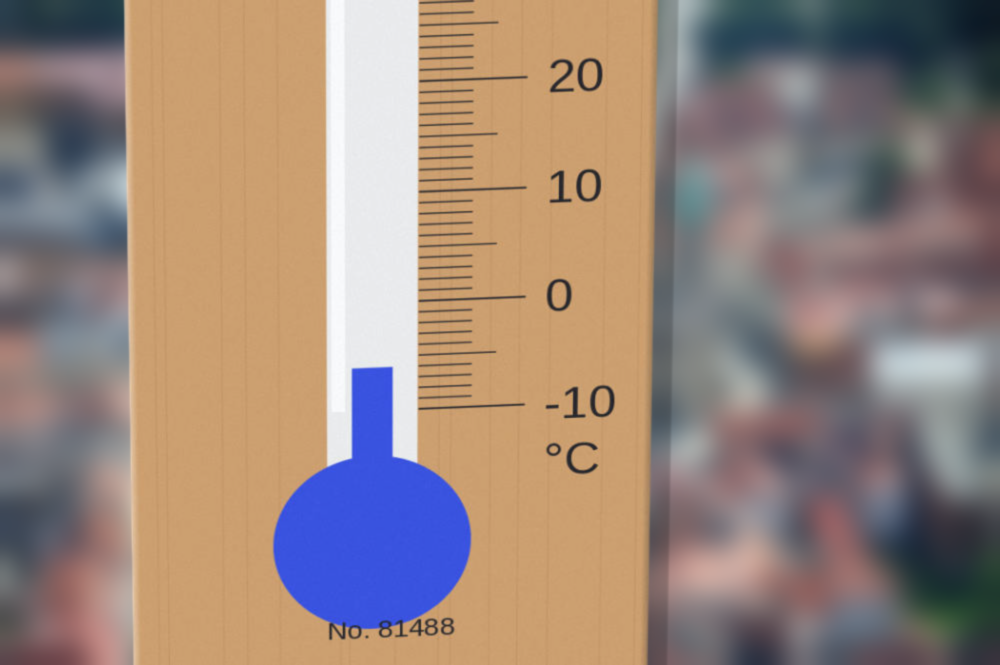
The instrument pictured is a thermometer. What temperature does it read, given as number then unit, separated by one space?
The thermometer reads -6 °C
